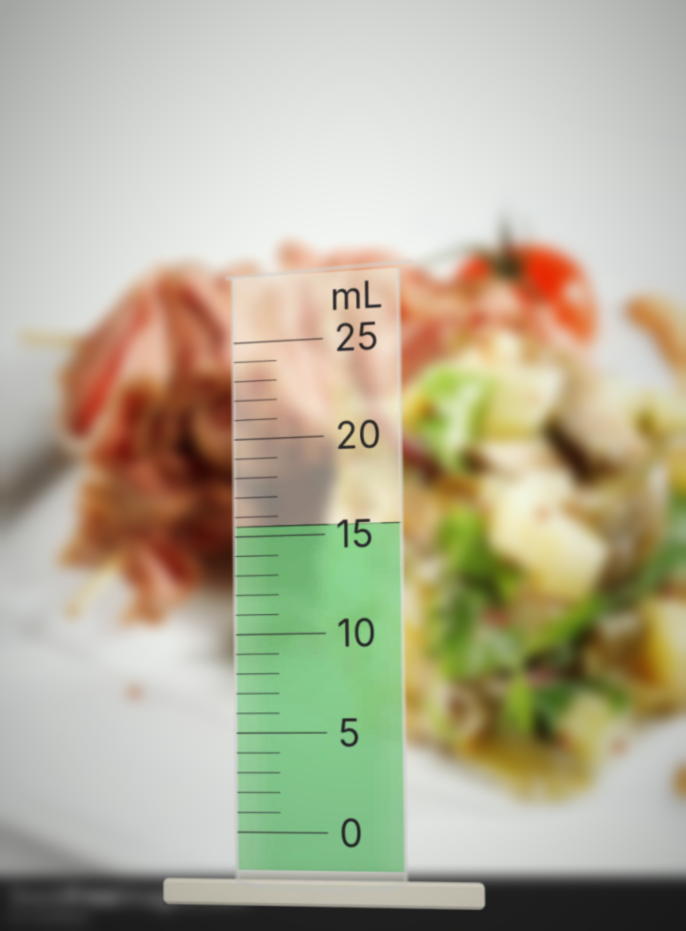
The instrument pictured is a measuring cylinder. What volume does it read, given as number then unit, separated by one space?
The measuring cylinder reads 15.5 mL
